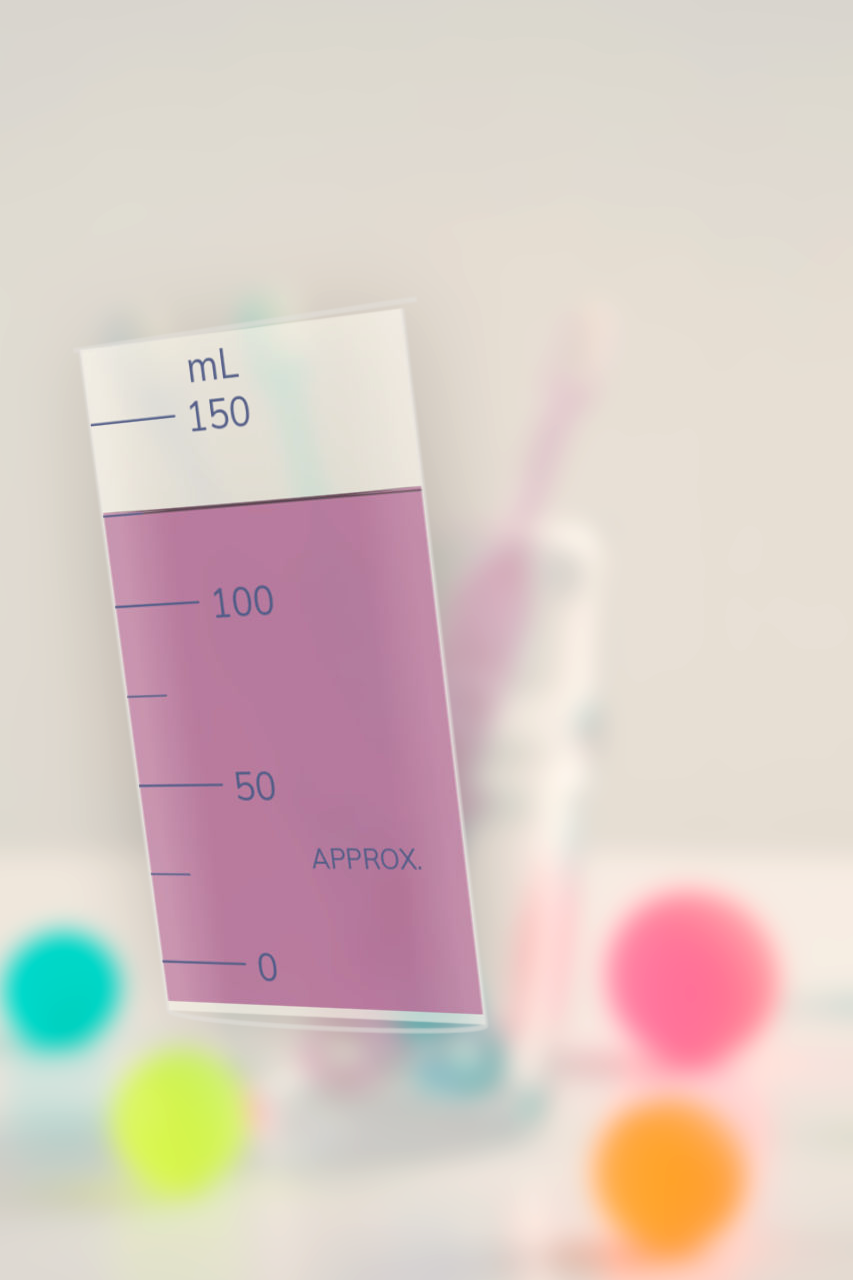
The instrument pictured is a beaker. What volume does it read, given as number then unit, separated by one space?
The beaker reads 125 mL
